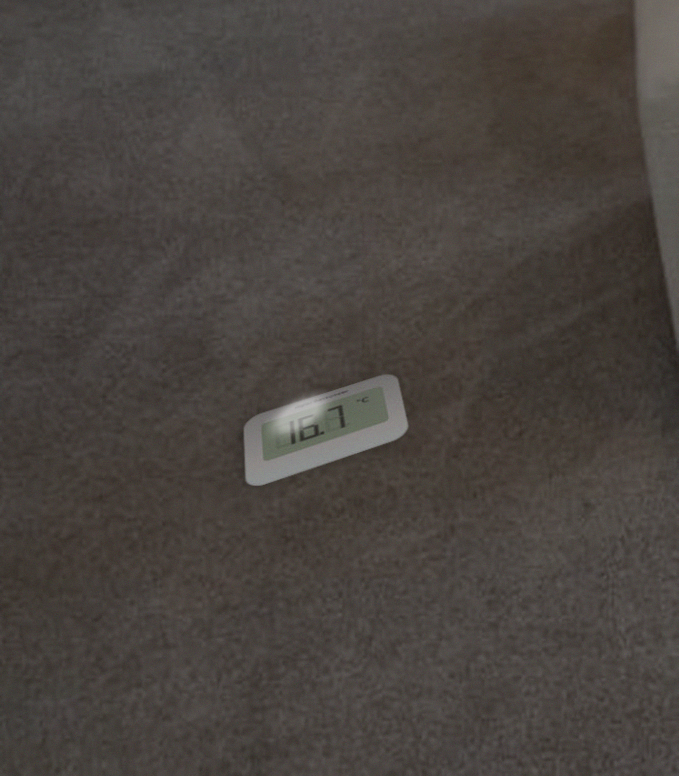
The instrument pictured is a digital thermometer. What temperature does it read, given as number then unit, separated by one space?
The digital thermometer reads 16.7 °C
